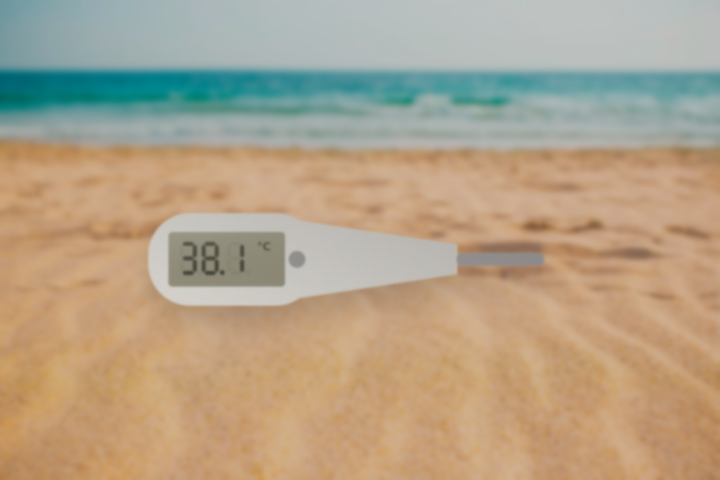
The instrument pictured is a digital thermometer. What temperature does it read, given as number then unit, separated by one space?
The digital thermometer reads 38.1 °C
